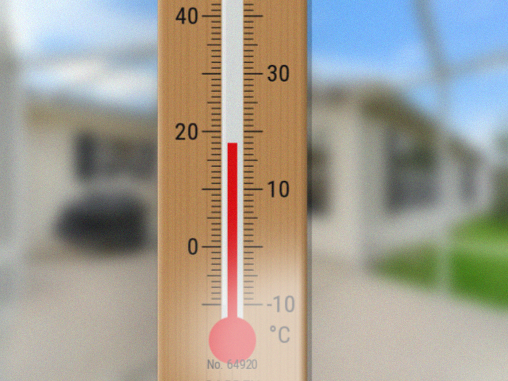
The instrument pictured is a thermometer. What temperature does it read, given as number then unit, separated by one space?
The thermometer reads 18 °C
